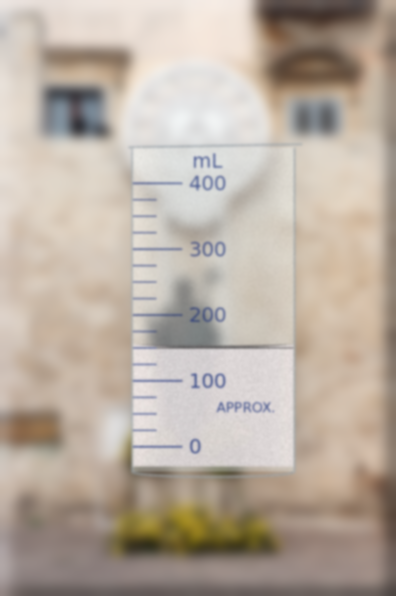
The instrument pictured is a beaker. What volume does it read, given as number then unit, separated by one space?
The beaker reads 150 mL
